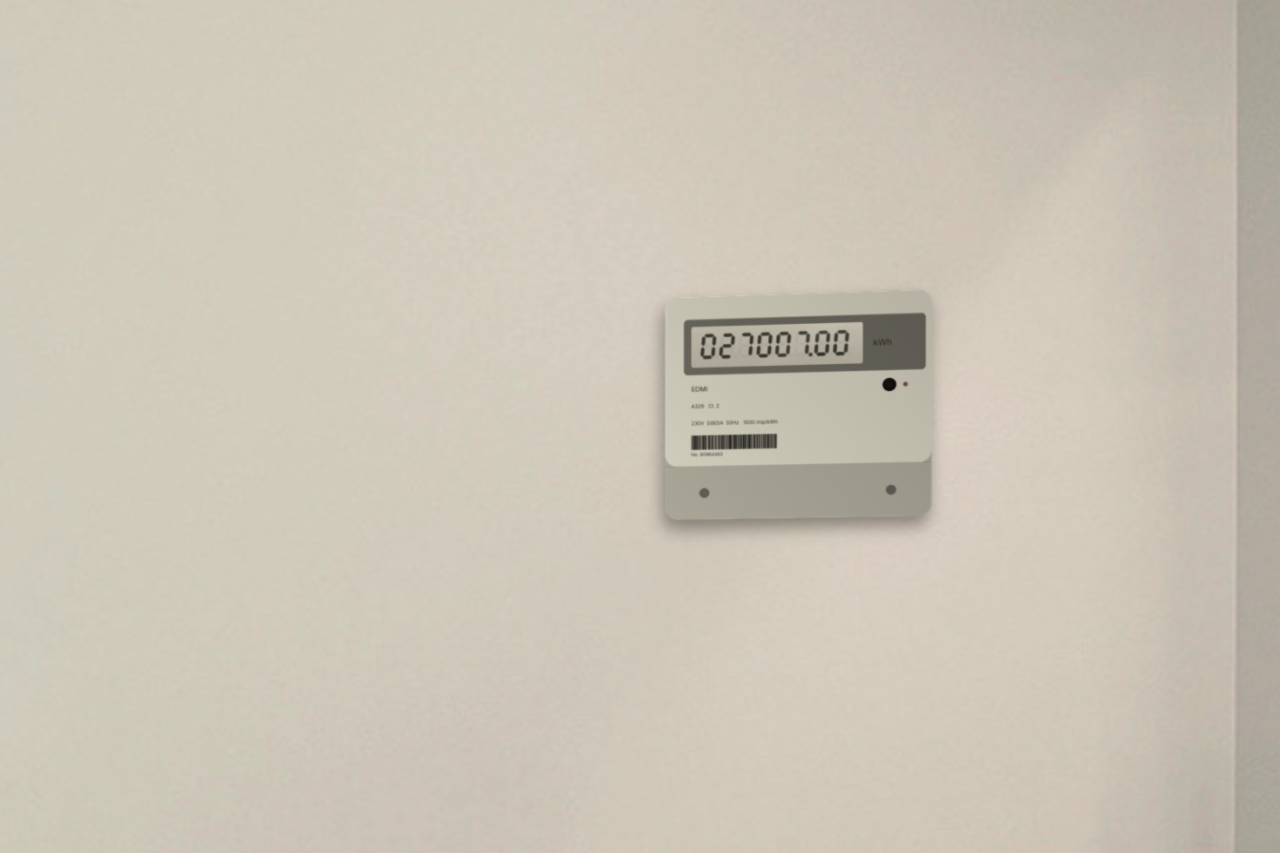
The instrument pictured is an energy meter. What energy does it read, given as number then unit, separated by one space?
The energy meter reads 27007.00 kWh
